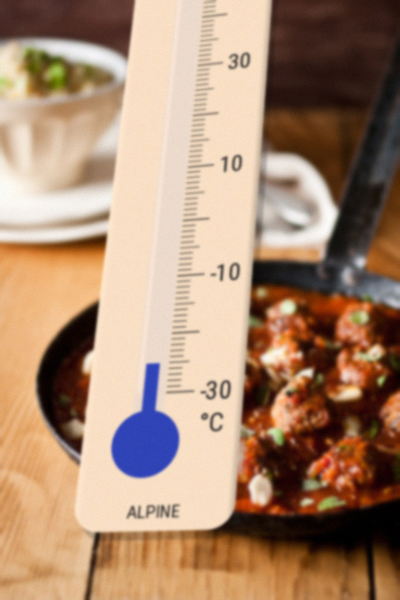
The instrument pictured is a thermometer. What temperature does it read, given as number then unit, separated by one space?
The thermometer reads -25 °C
